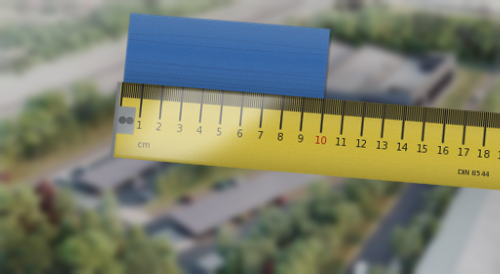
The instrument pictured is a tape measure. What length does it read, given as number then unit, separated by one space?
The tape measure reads 10 cm
